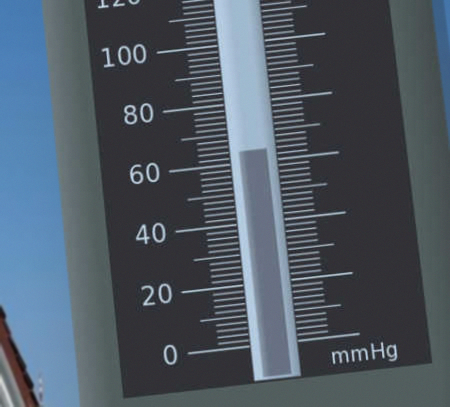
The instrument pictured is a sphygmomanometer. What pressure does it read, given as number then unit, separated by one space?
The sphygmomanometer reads 64 mmHg
